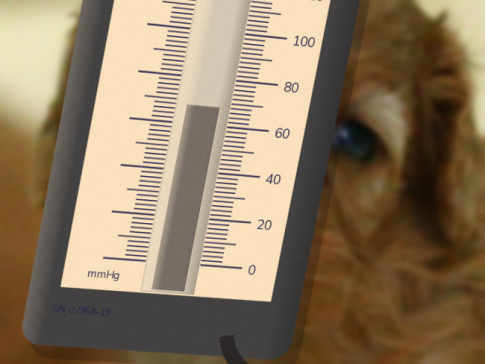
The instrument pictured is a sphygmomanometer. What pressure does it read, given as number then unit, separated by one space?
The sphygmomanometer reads 68 mmHg
